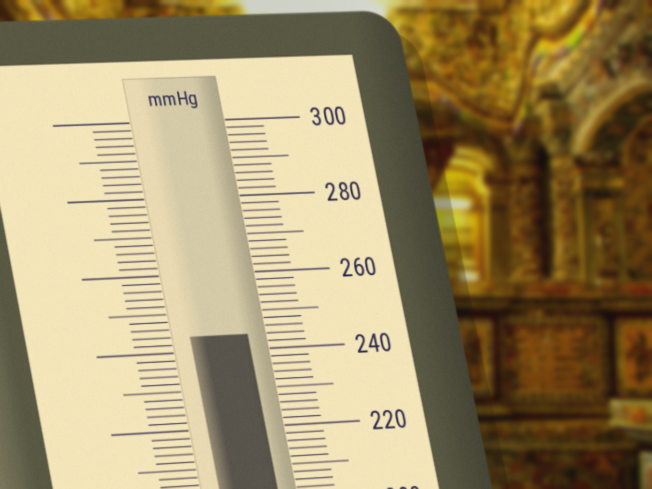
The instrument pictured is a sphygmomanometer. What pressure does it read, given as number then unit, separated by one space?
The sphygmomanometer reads 244 mmHg
